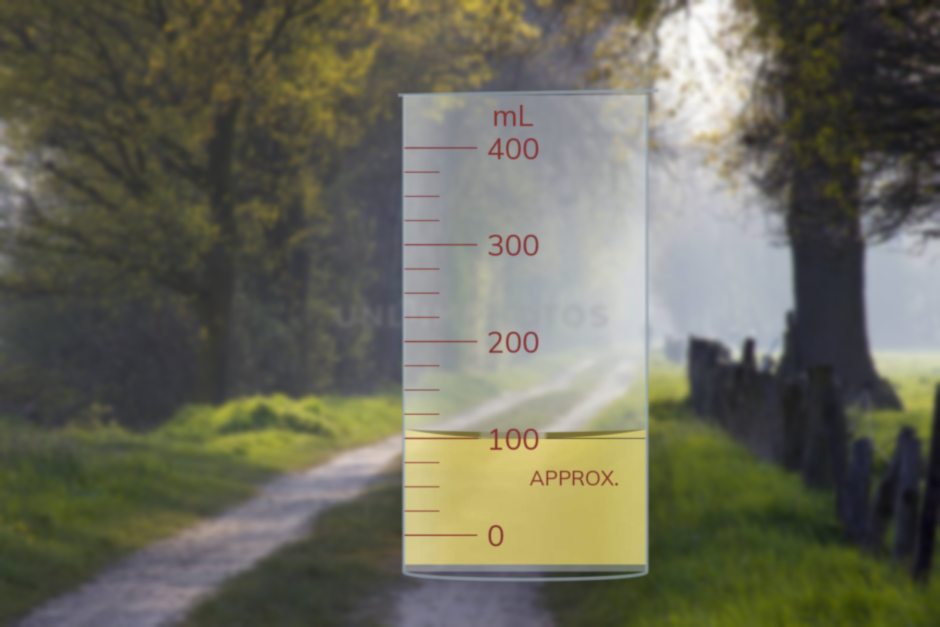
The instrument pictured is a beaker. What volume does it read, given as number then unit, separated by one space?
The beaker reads 100 mL
